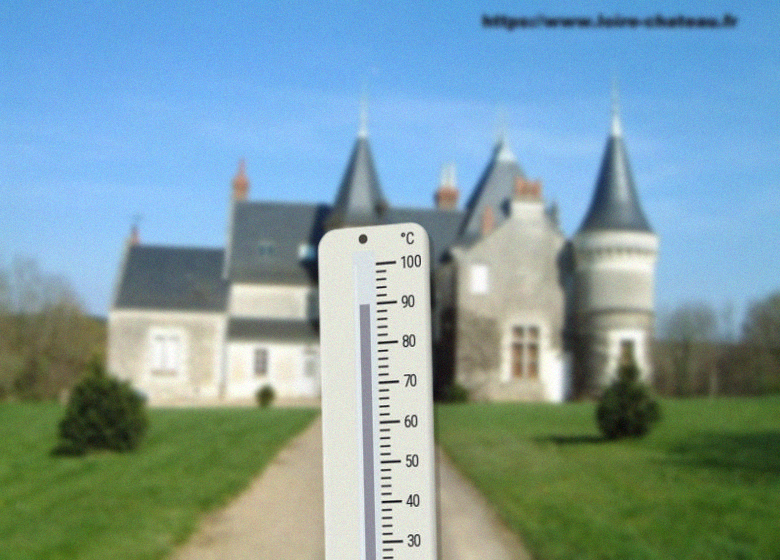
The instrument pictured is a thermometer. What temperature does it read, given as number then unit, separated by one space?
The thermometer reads 90 °C
